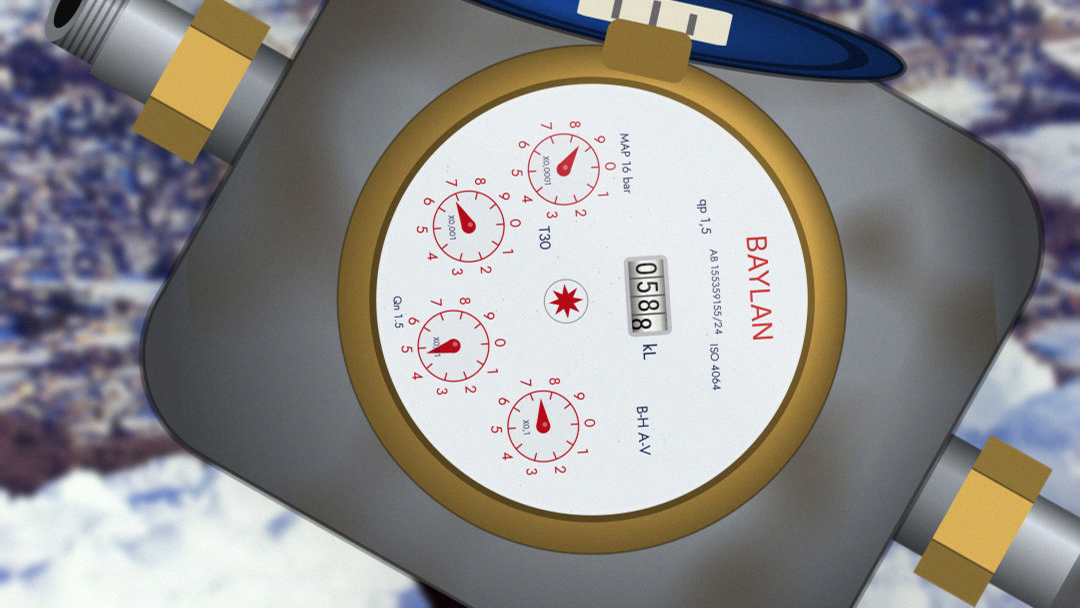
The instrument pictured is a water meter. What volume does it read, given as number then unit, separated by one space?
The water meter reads 587.7468 kL
